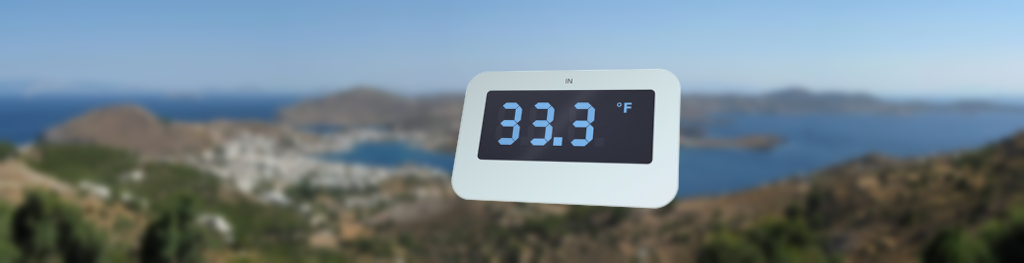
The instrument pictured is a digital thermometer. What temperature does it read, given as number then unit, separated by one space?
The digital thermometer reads 33.3 °F
